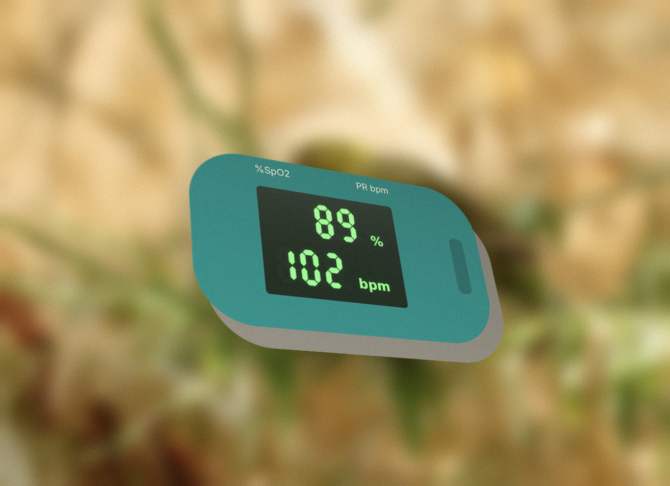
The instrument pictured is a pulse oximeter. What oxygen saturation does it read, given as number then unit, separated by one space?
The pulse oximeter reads 89 %
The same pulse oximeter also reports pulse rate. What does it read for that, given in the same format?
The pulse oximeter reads 102 bpm
